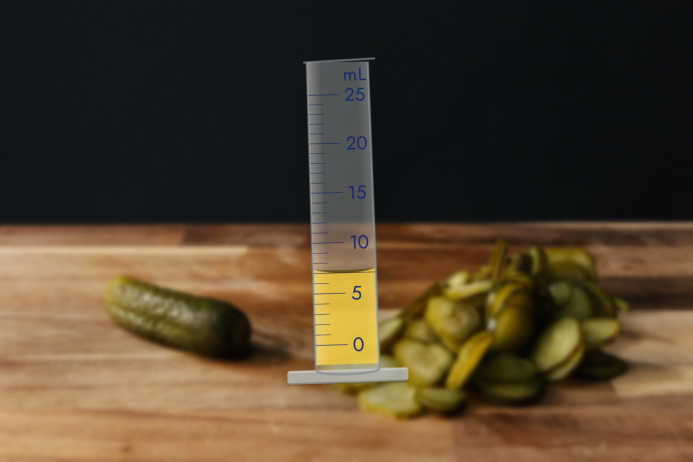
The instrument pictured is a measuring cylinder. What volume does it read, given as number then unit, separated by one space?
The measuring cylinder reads 7 mL
